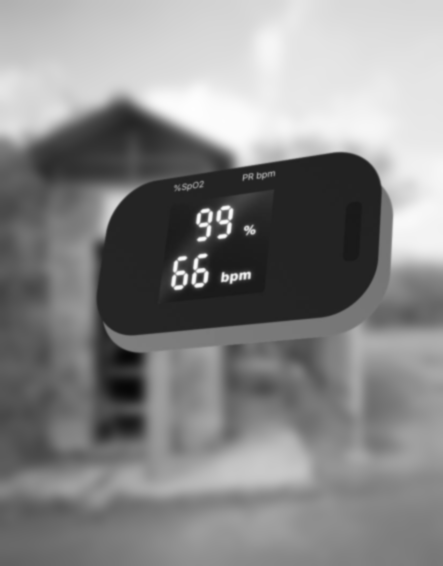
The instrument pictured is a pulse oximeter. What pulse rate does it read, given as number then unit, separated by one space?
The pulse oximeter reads 66 bpm
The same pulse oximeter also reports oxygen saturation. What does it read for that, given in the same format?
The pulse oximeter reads 99 %
